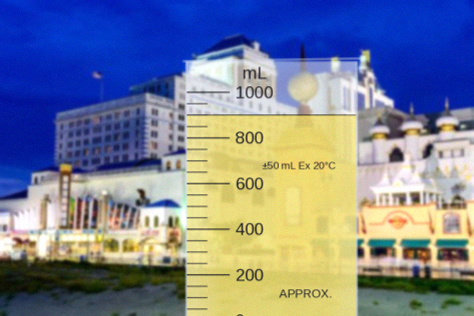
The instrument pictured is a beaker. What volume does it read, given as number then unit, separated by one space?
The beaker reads 900 mL
